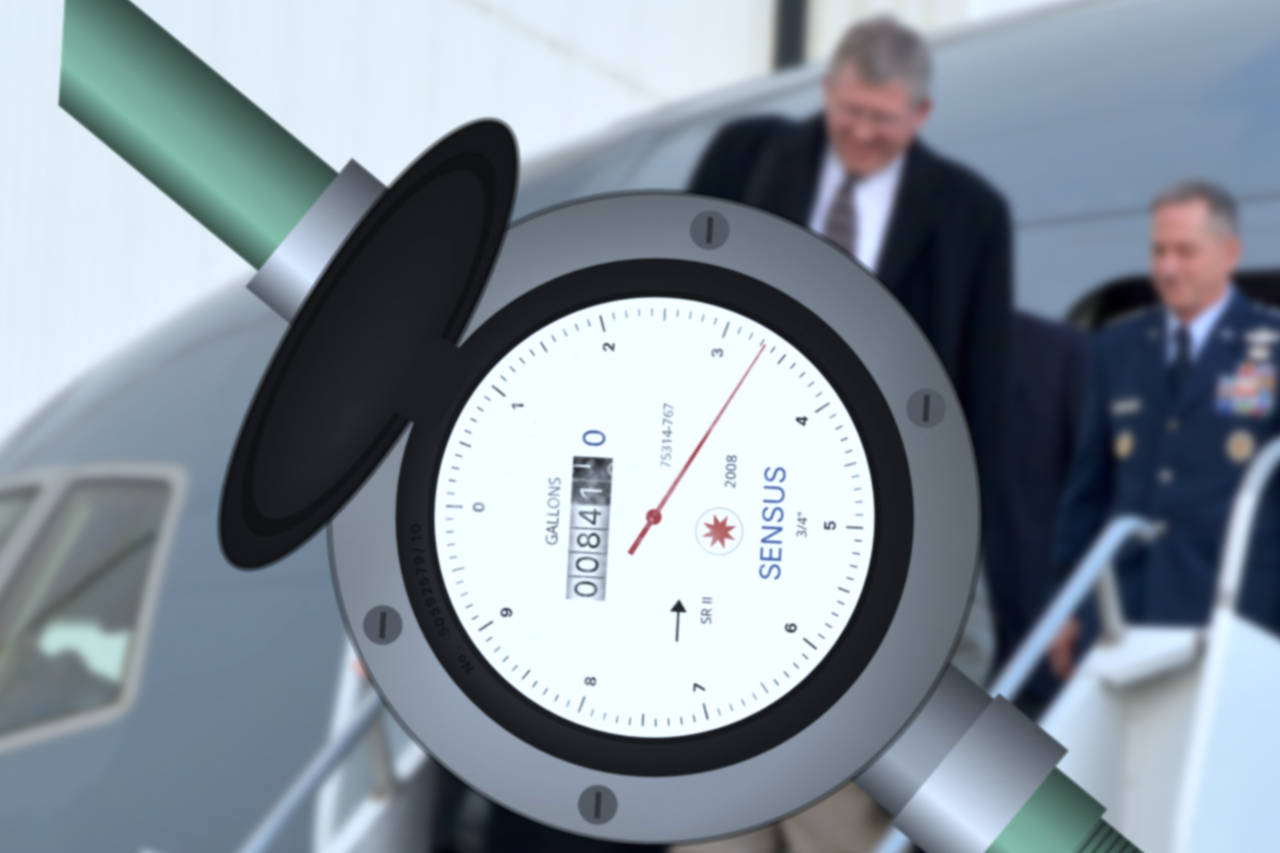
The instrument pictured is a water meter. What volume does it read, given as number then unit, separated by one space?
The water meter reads 84113.3 gal
